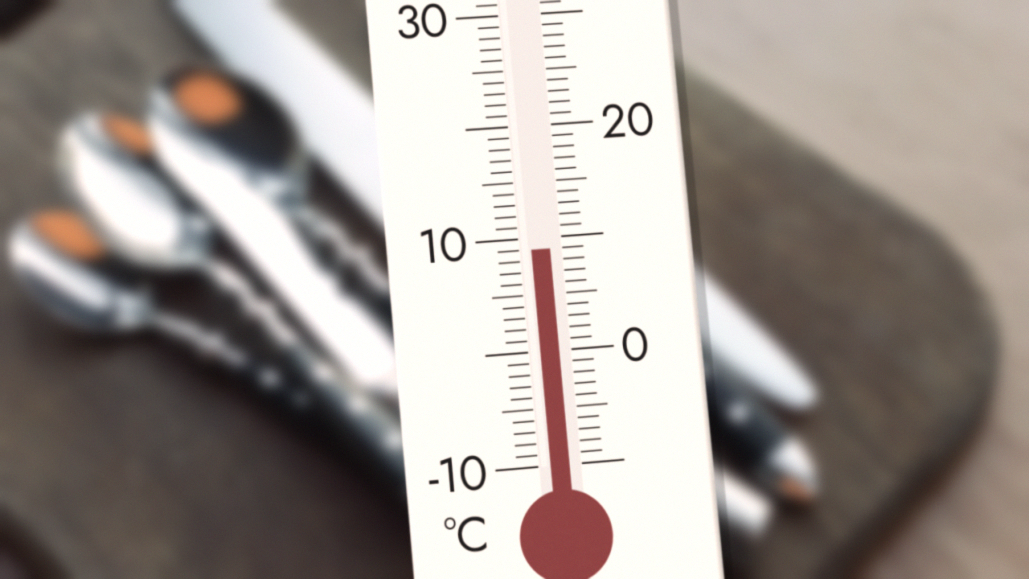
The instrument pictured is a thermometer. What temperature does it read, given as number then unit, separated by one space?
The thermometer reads 9 °C
